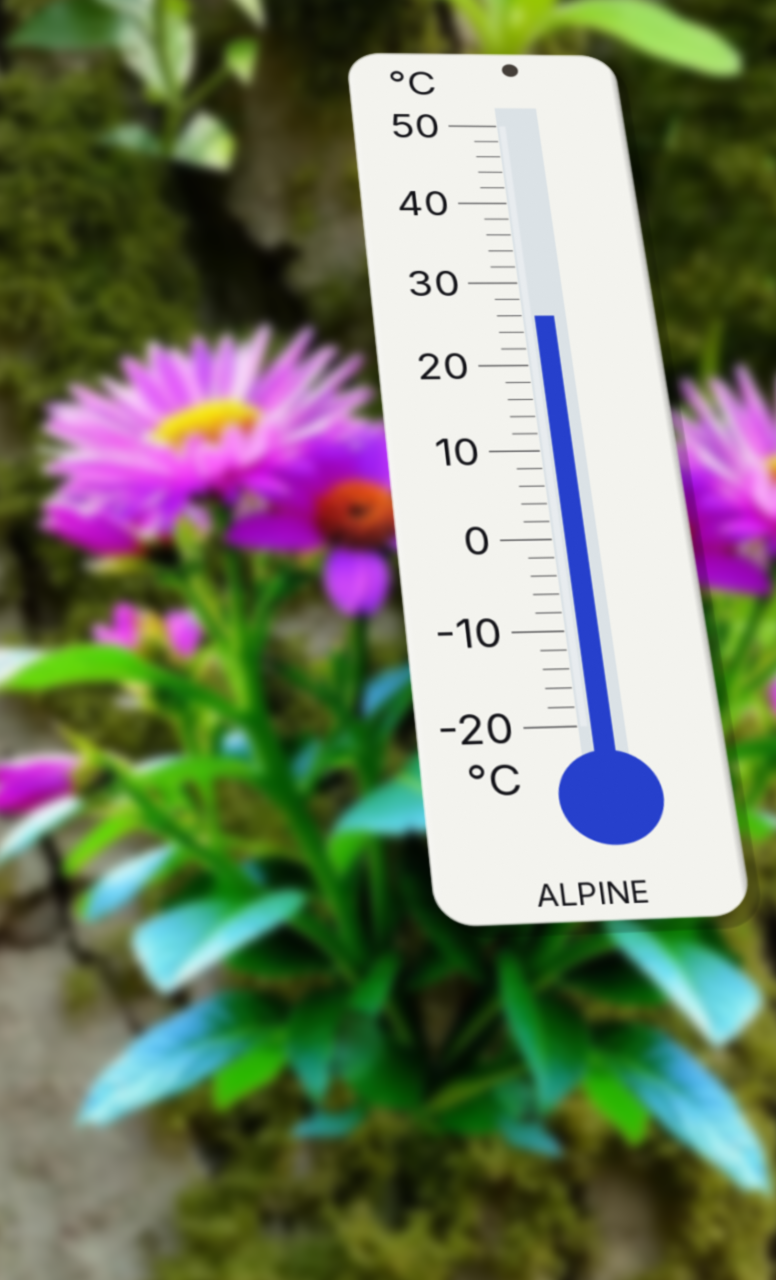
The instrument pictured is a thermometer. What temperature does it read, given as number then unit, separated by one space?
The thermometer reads 26 °C
